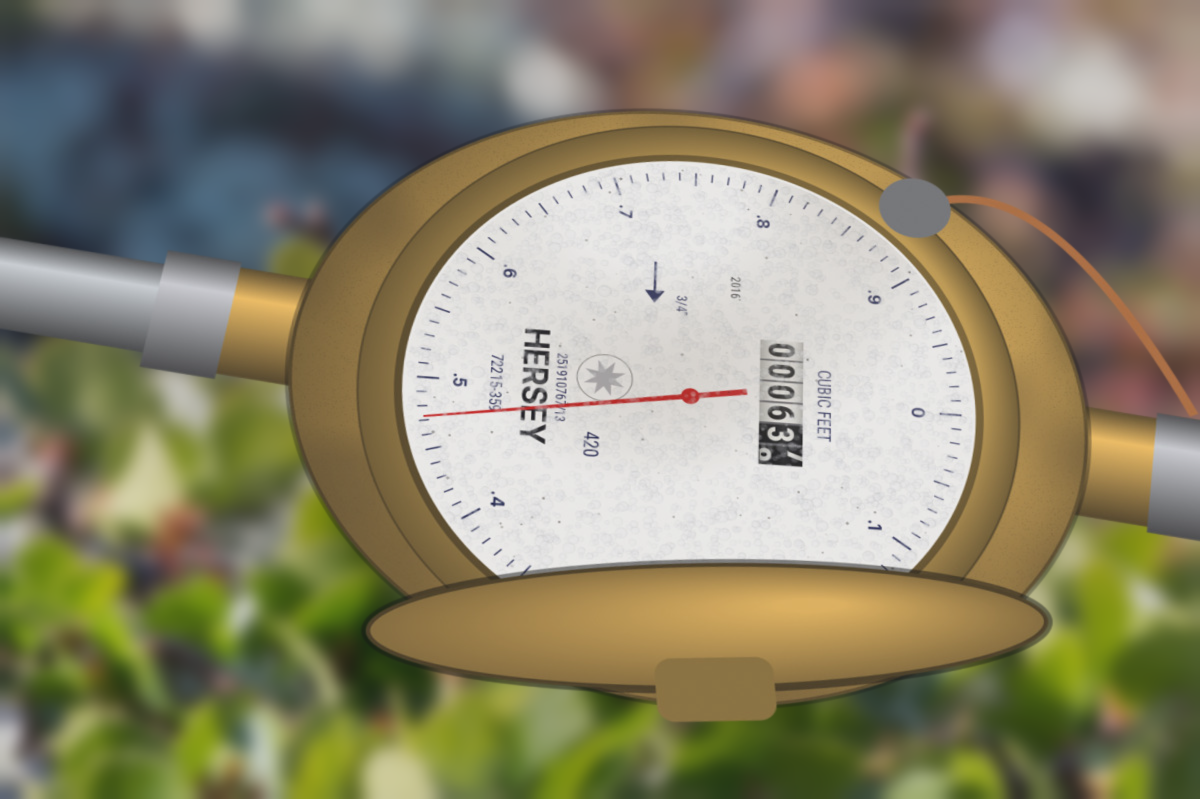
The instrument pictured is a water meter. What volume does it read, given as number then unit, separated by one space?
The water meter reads 637.47 ft³
